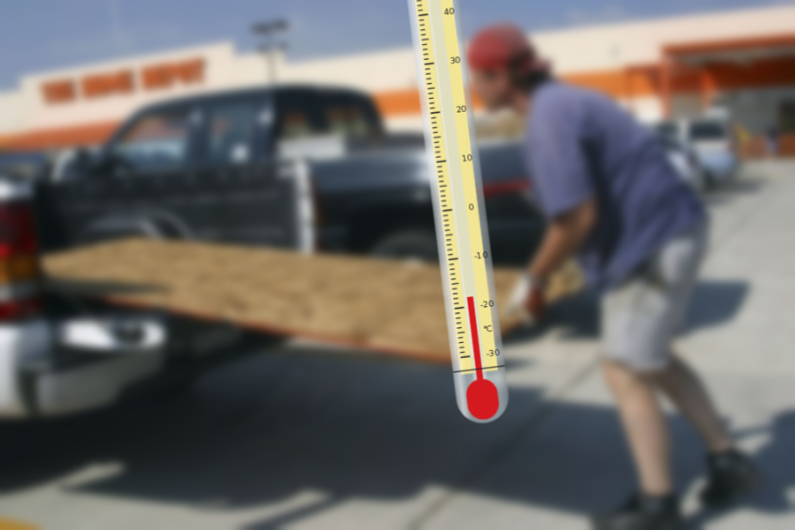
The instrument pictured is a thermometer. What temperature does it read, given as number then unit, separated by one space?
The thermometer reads -18 °C
